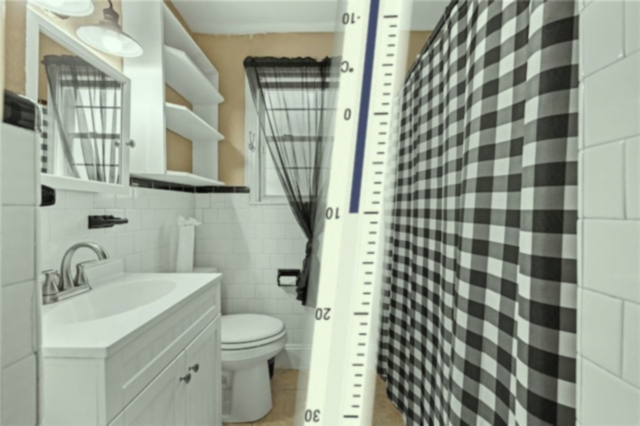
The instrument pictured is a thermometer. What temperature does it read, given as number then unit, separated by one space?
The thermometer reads 10 °C
